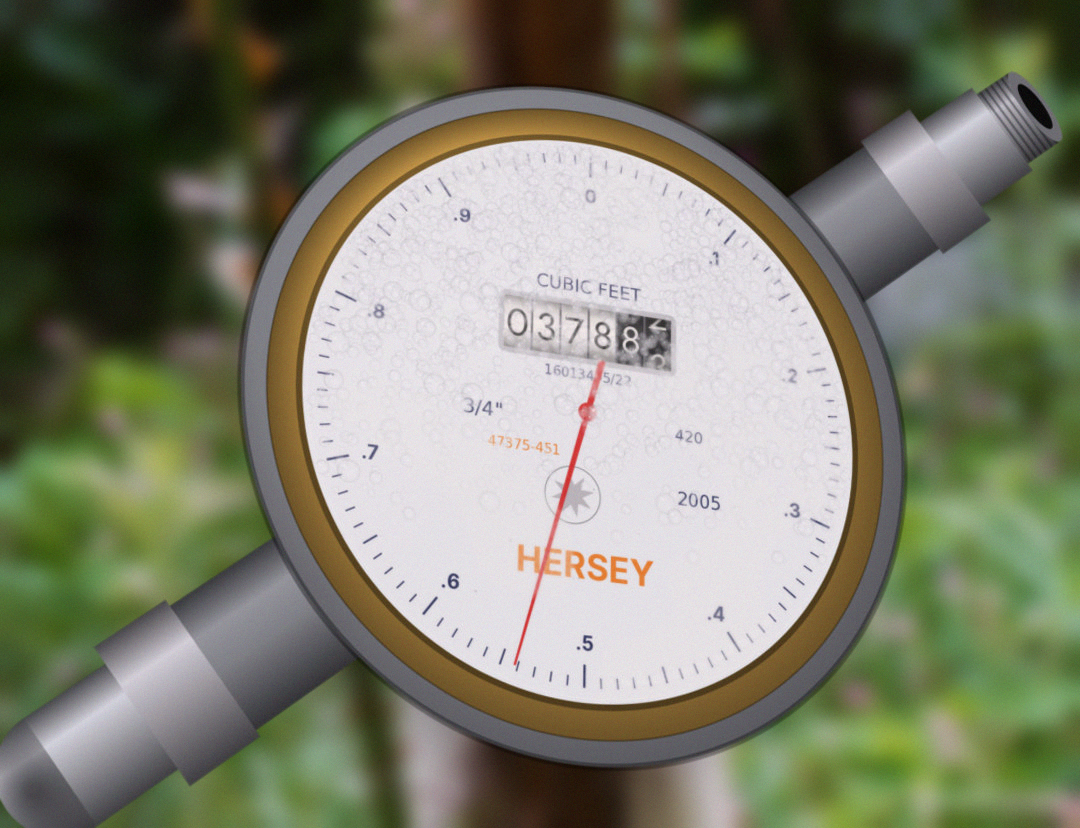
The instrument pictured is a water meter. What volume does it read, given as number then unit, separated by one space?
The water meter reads 37882.54 ft³
